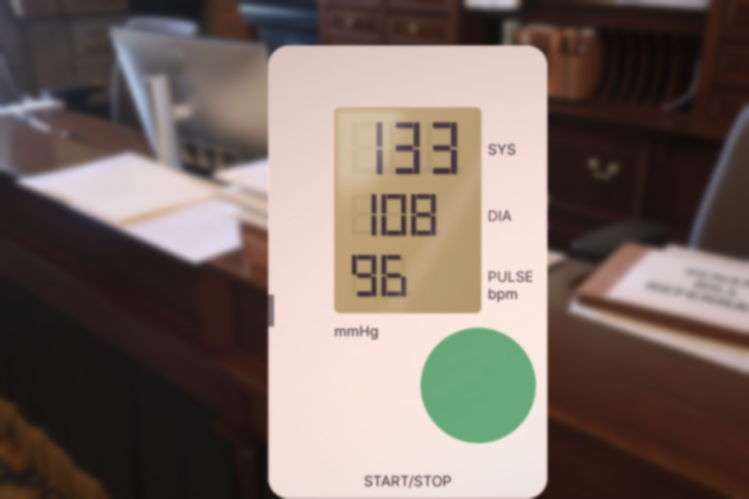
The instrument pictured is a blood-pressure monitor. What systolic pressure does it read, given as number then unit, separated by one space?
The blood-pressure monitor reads 133 mmHg
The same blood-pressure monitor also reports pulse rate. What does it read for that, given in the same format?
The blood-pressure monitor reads 96 bpm
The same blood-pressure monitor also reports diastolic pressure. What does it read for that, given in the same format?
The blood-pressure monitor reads 108 mmHg
